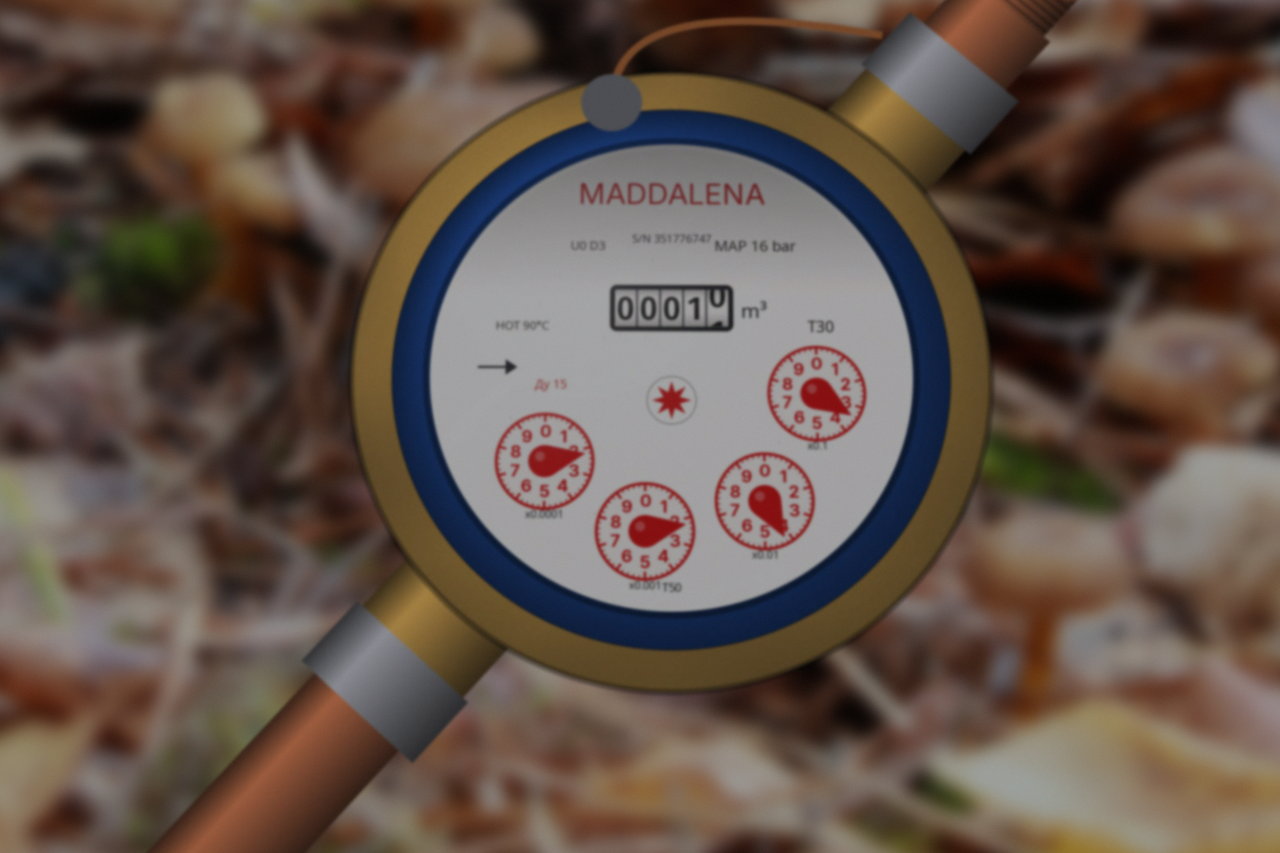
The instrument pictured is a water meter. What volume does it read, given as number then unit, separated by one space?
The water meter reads 10.3422 m³
